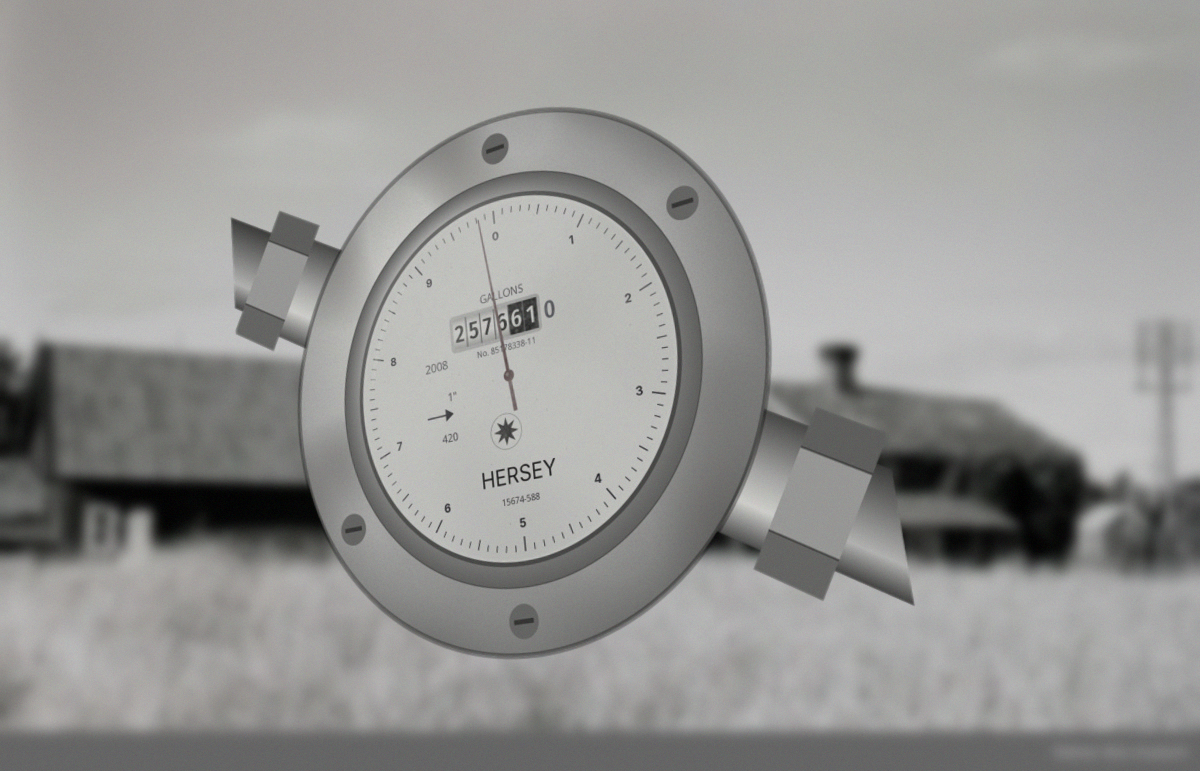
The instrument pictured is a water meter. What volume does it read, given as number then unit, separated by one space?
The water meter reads 2576609.8 gal
